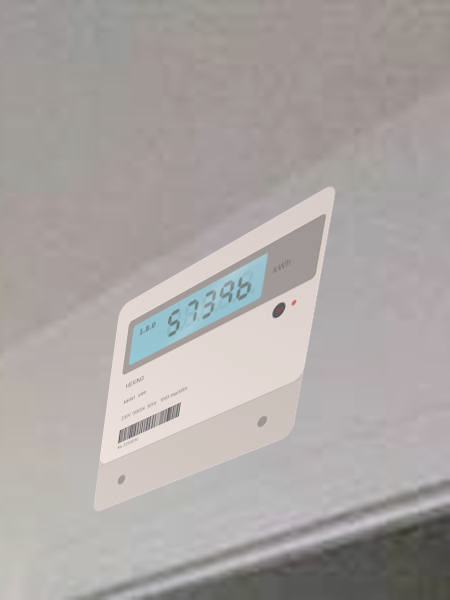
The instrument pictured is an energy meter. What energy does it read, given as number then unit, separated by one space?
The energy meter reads 57396 kWh
